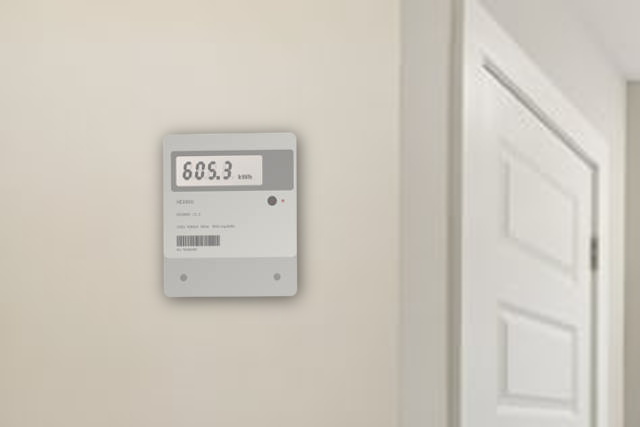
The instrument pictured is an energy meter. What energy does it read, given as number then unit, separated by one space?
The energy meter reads 605.3 kWh
